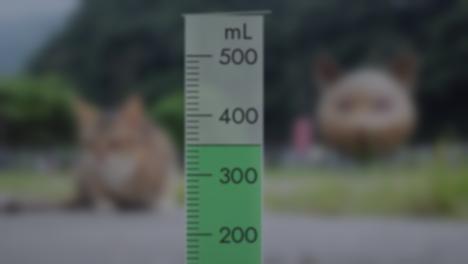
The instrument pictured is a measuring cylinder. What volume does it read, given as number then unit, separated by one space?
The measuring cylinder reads 350 mL
